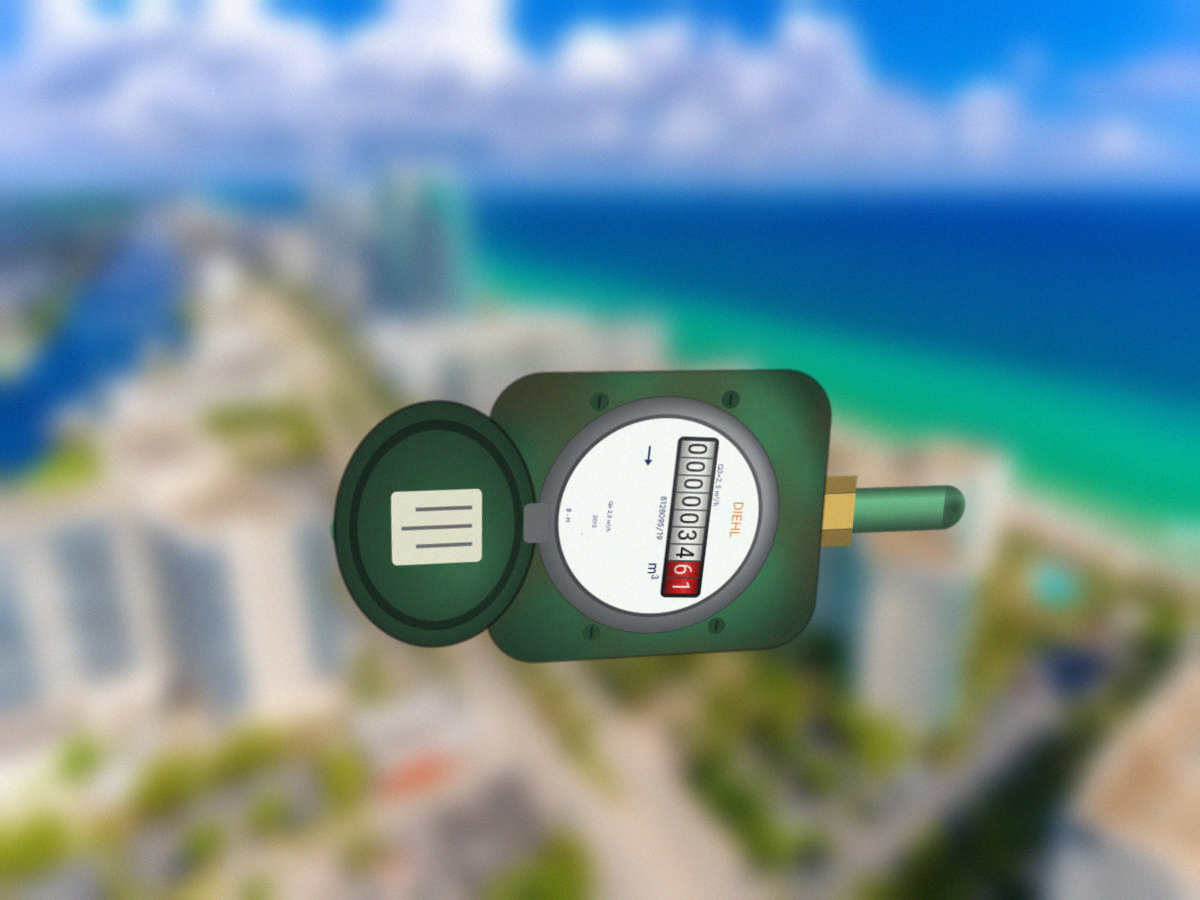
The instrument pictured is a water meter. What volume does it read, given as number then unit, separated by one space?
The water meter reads 34.61 m³
